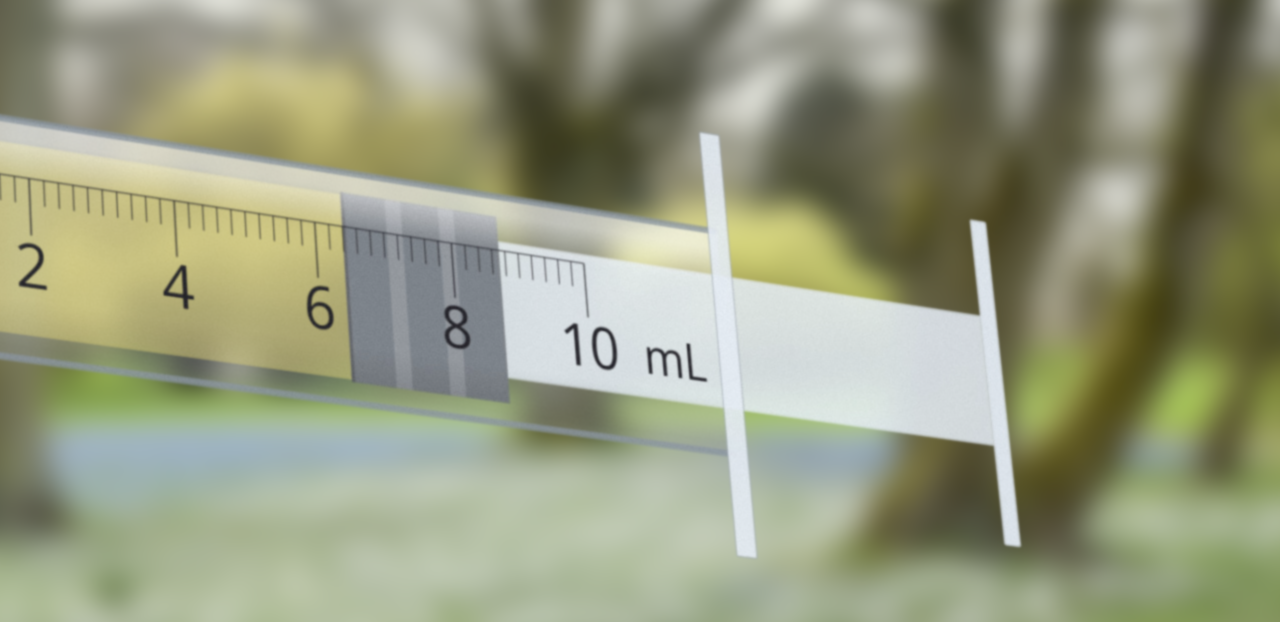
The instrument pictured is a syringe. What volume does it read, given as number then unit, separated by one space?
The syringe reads 6.4 mL
